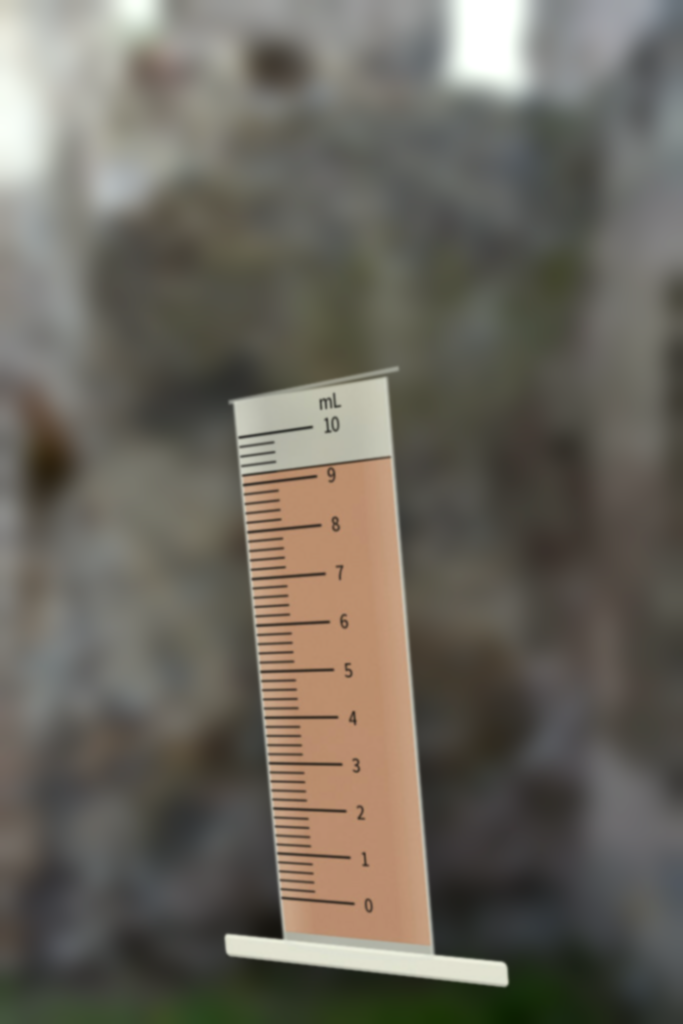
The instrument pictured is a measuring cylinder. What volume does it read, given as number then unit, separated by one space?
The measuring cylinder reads 9.2 mL
